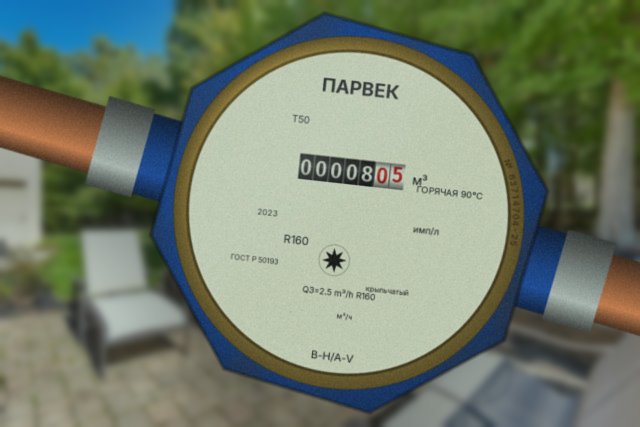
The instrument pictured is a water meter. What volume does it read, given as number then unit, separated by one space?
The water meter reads 8.05 m³
